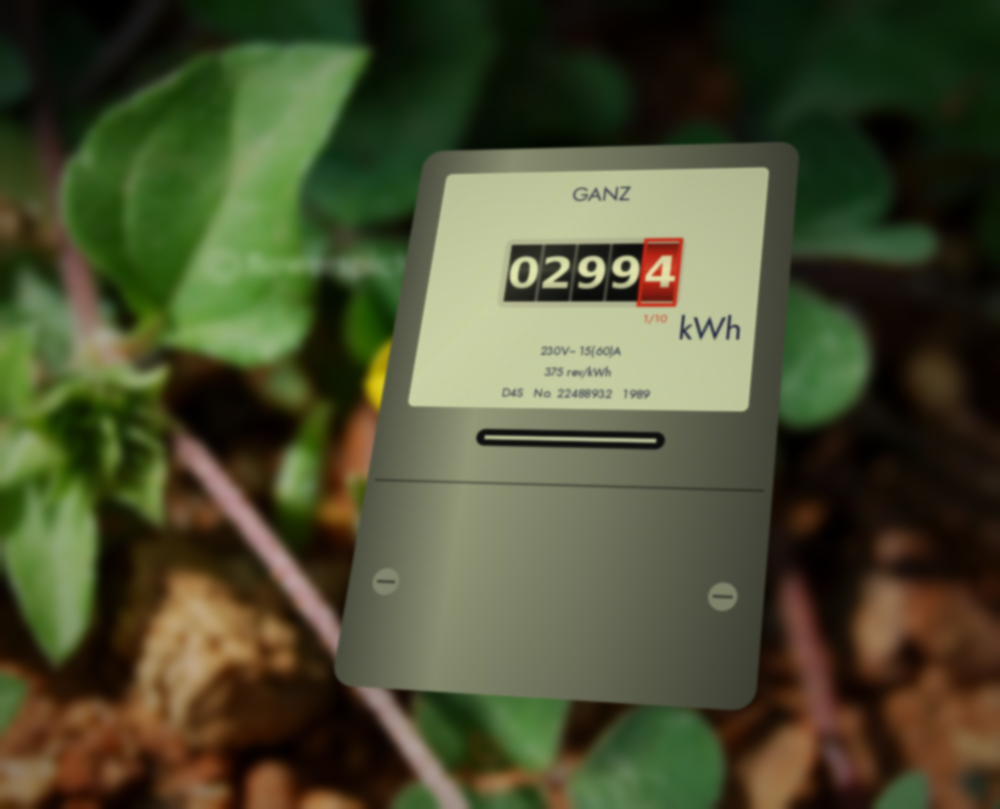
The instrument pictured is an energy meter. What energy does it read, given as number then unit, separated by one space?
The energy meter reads 299.4 kWh
